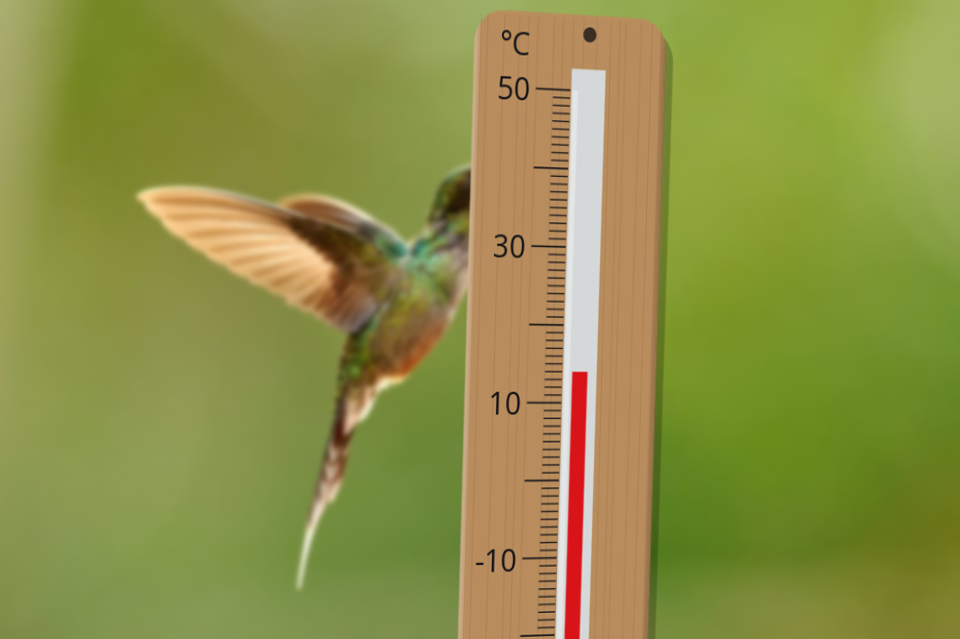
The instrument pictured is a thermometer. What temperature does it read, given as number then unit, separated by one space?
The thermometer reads 14 °C
